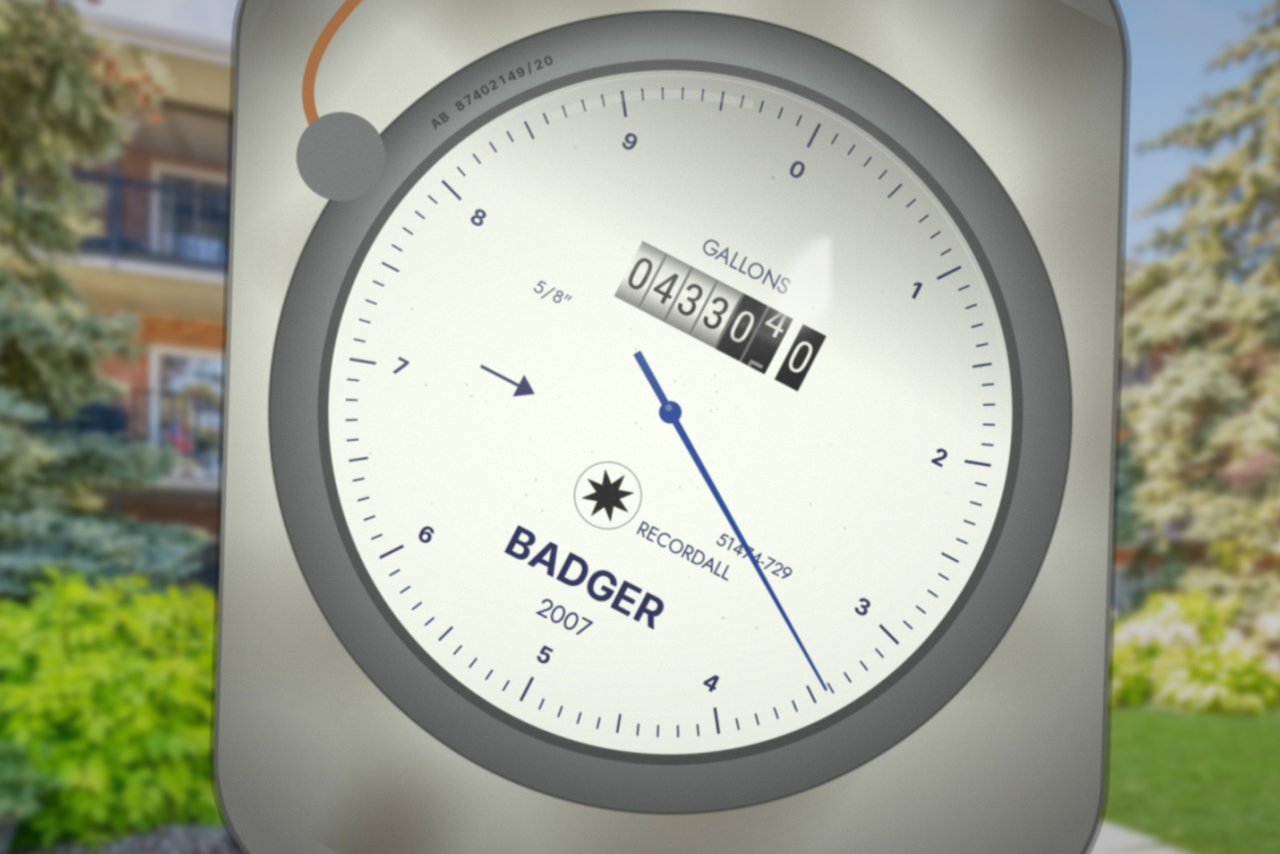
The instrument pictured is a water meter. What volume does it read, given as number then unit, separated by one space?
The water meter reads 433043.4 gal
